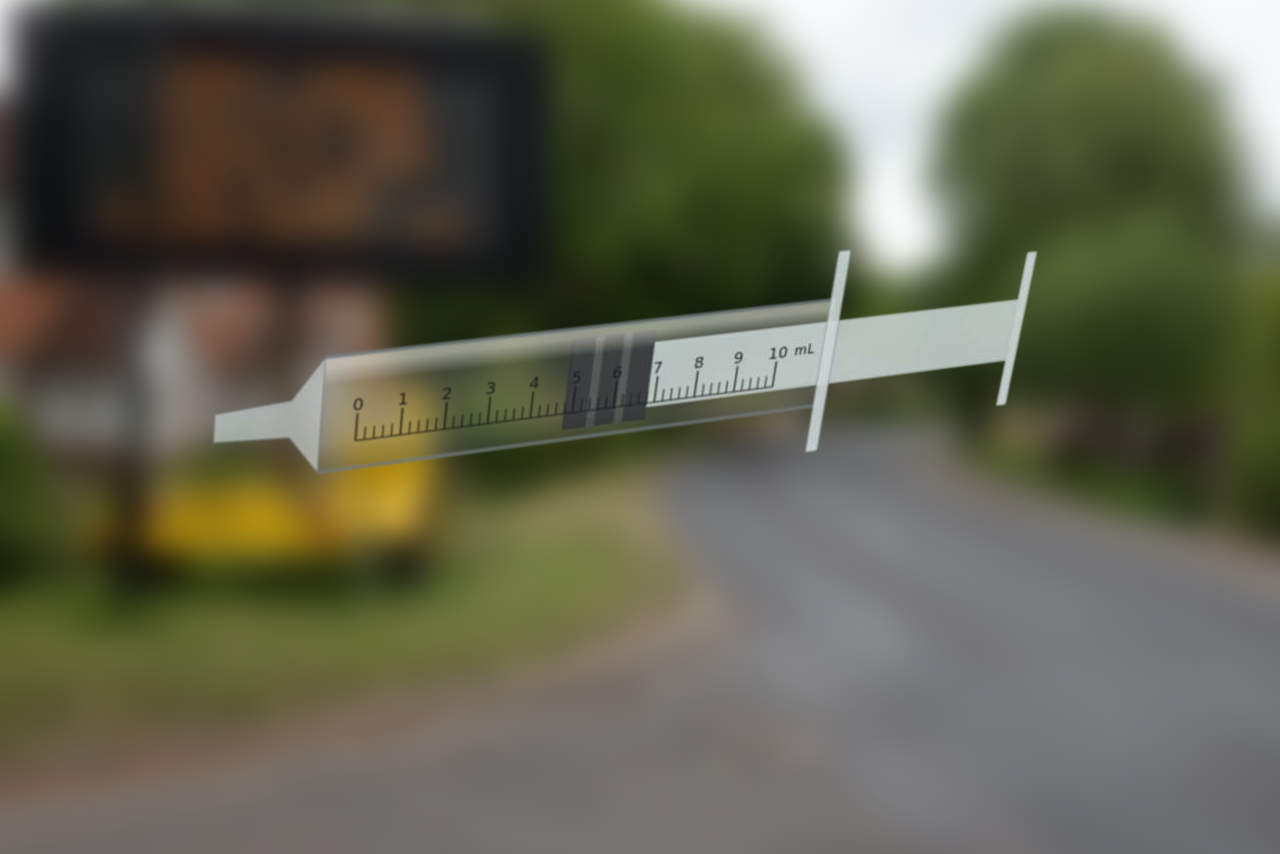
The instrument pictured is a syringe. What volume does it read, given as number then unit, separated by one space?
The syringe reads 4.8 mL
